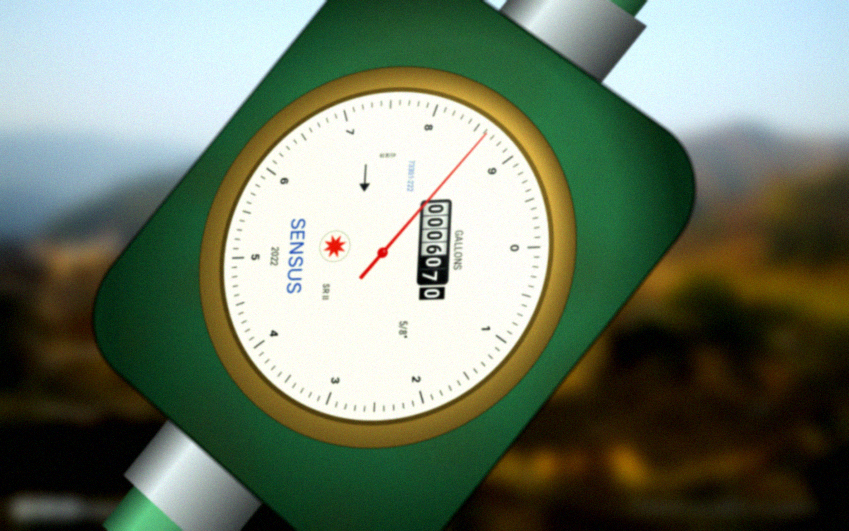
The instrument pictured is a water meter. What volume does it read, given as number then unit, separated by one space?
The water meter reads 6068.6 gal
